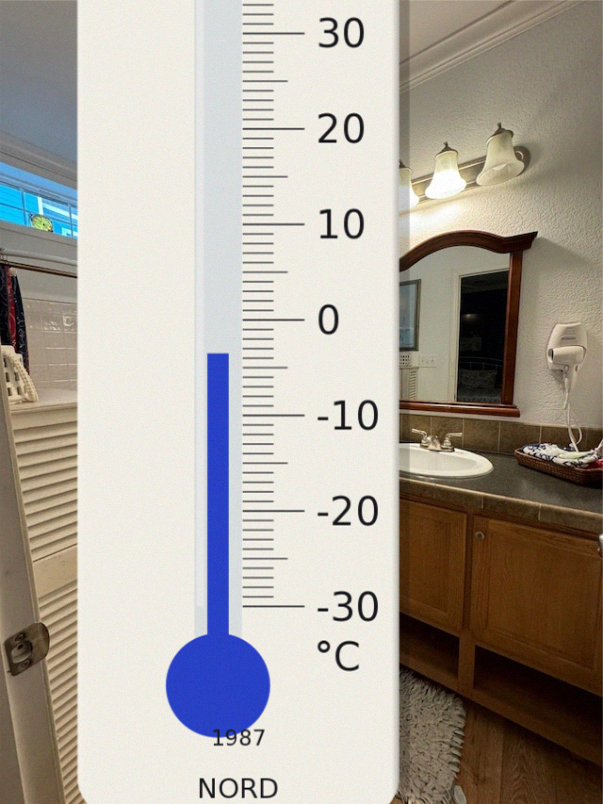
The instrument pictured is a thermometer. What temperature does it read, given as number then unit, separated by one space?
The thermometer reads -3.5 °C
